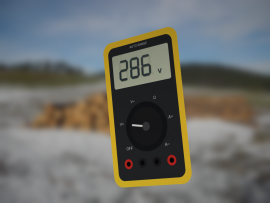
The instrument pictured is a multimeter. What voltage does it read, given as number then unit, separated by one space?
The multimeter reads 286 V
